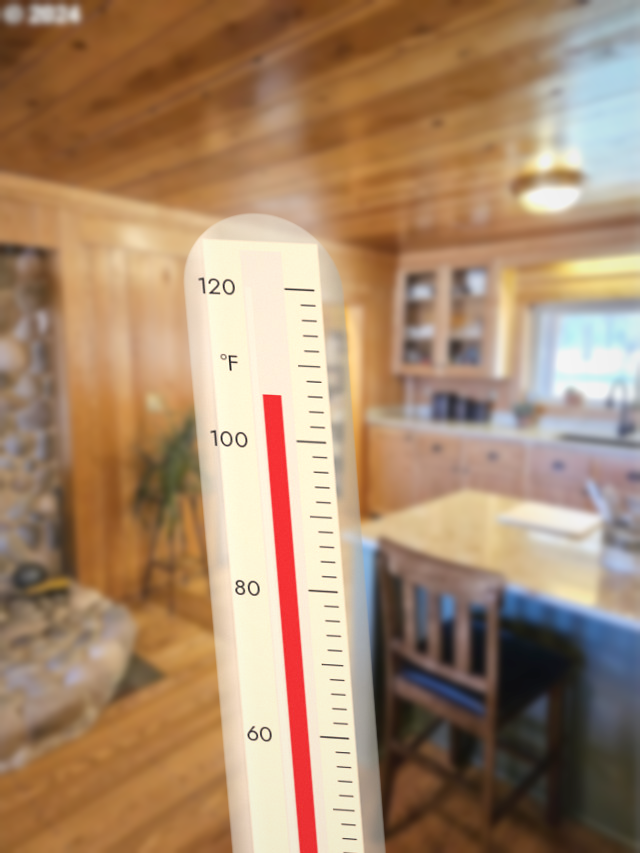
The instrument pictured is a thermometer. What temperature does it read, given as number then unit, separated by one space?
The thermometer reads 106 °F
